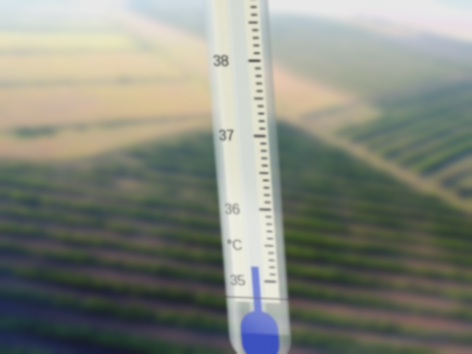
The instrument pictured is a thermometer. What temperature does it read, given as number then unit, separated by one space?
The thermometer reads 35.2 °C
